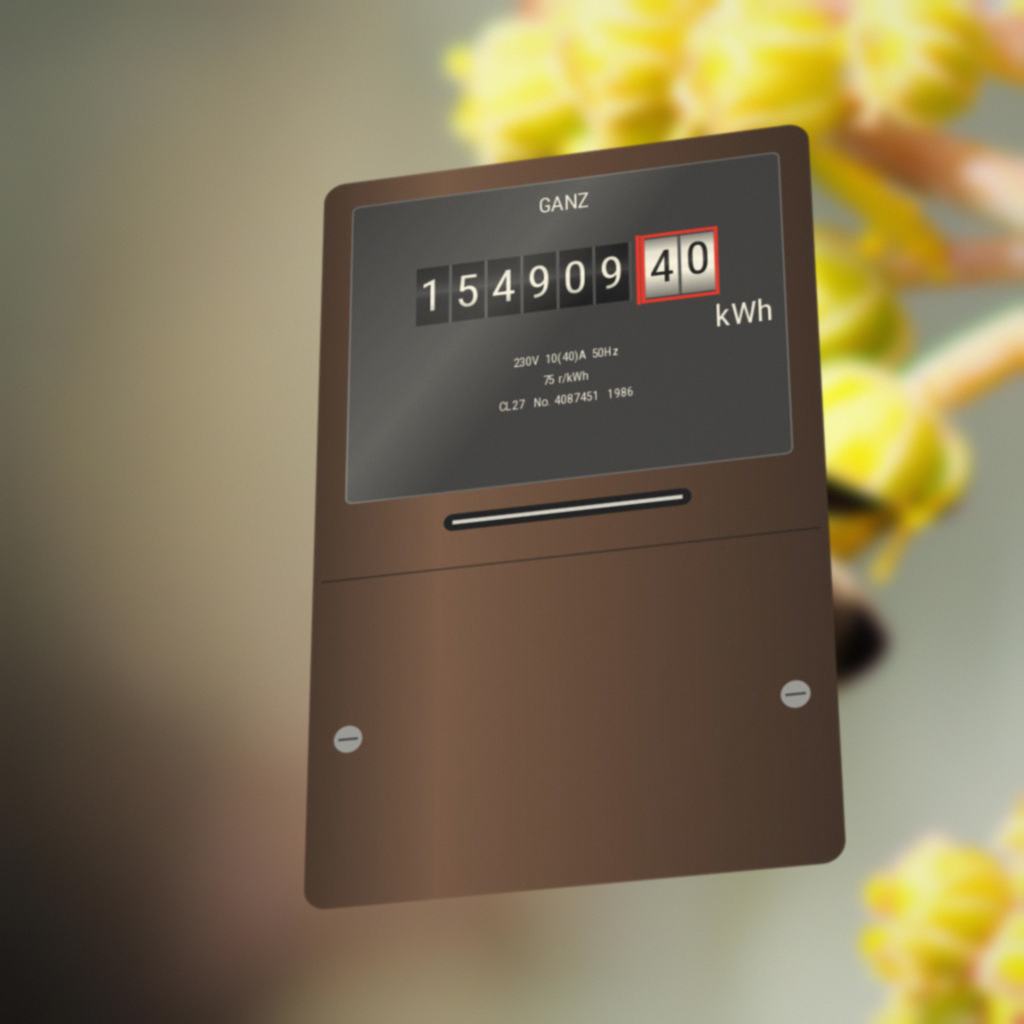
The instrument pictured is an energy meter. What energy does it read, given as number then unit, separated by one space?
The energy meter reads 154909.40 kWh
